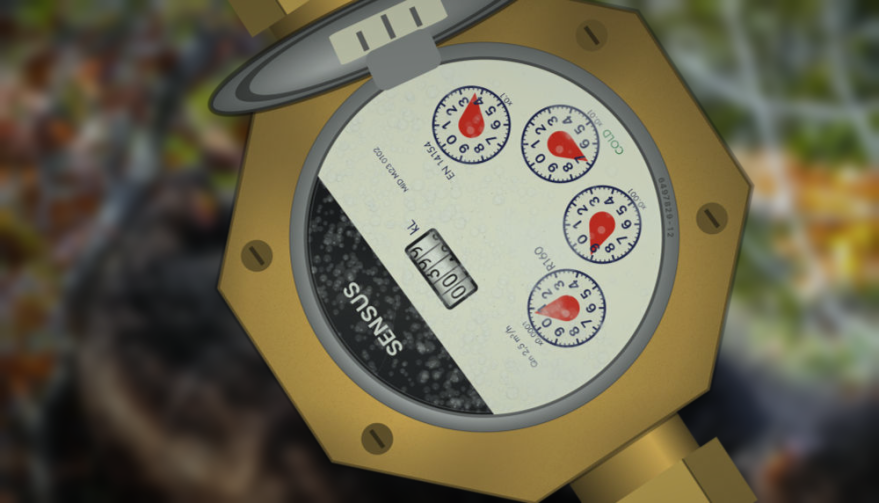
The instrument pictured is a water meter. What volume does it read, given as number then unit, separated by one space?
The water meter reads 399.3690 kL
